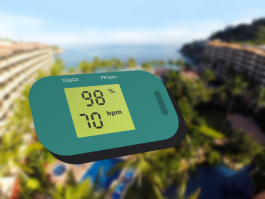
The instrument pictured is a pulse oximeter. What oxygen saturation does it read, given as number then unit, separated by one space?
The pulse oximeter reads 98 %
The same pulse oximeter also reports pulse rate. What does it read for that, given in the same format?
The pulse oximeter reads 70 bpm
